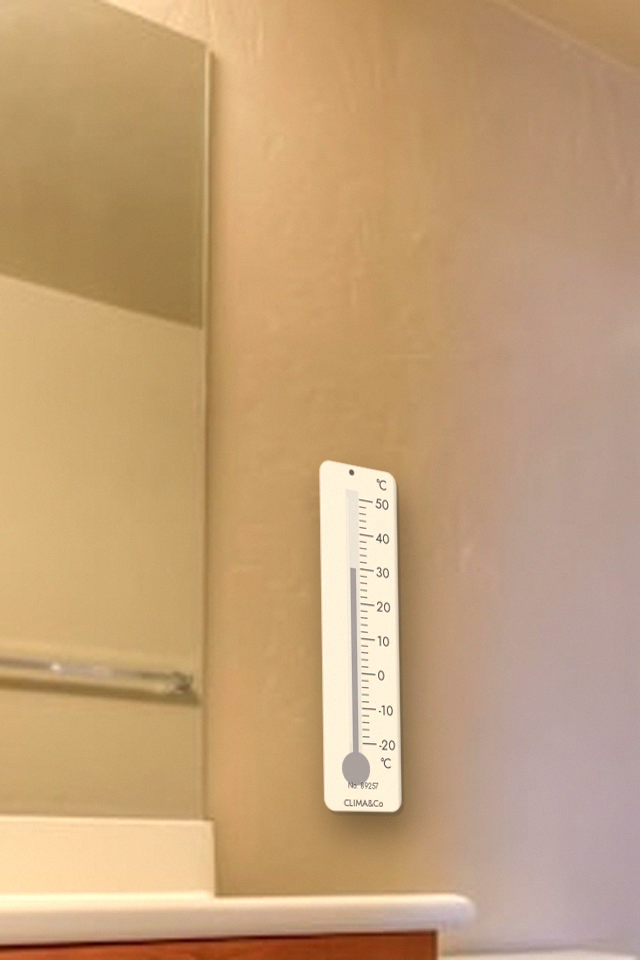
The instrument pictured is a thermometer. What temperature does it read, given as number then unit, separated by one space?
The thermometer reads 30 °C
